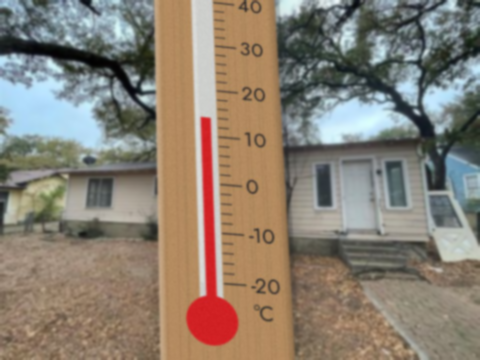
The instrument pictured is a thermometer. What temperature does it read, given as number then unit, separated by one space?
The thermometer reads 14 °C
